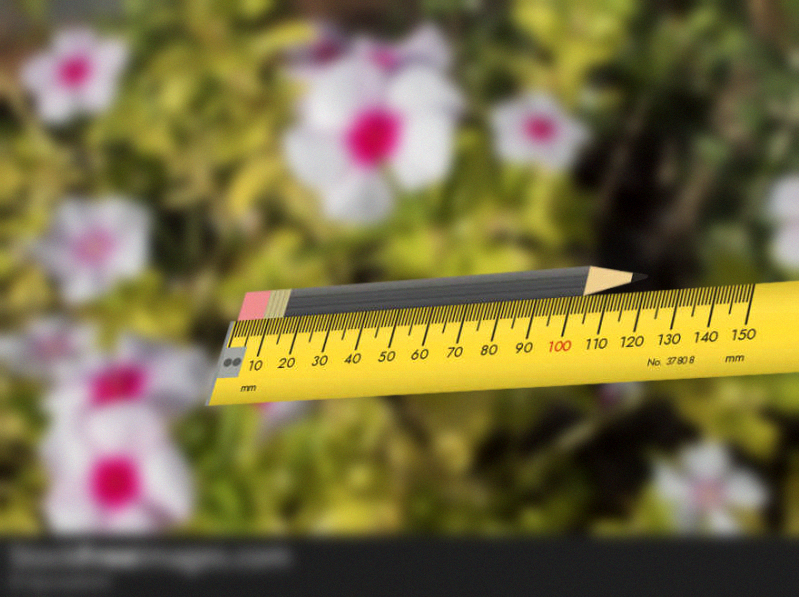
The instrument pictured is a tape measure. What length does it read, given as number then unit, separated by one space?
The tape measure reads 120 mm
